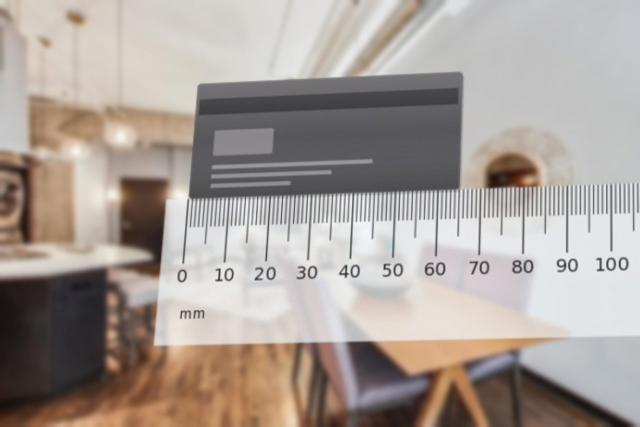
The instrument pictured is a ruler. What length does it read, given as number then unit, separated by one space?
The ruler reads 65 mm
